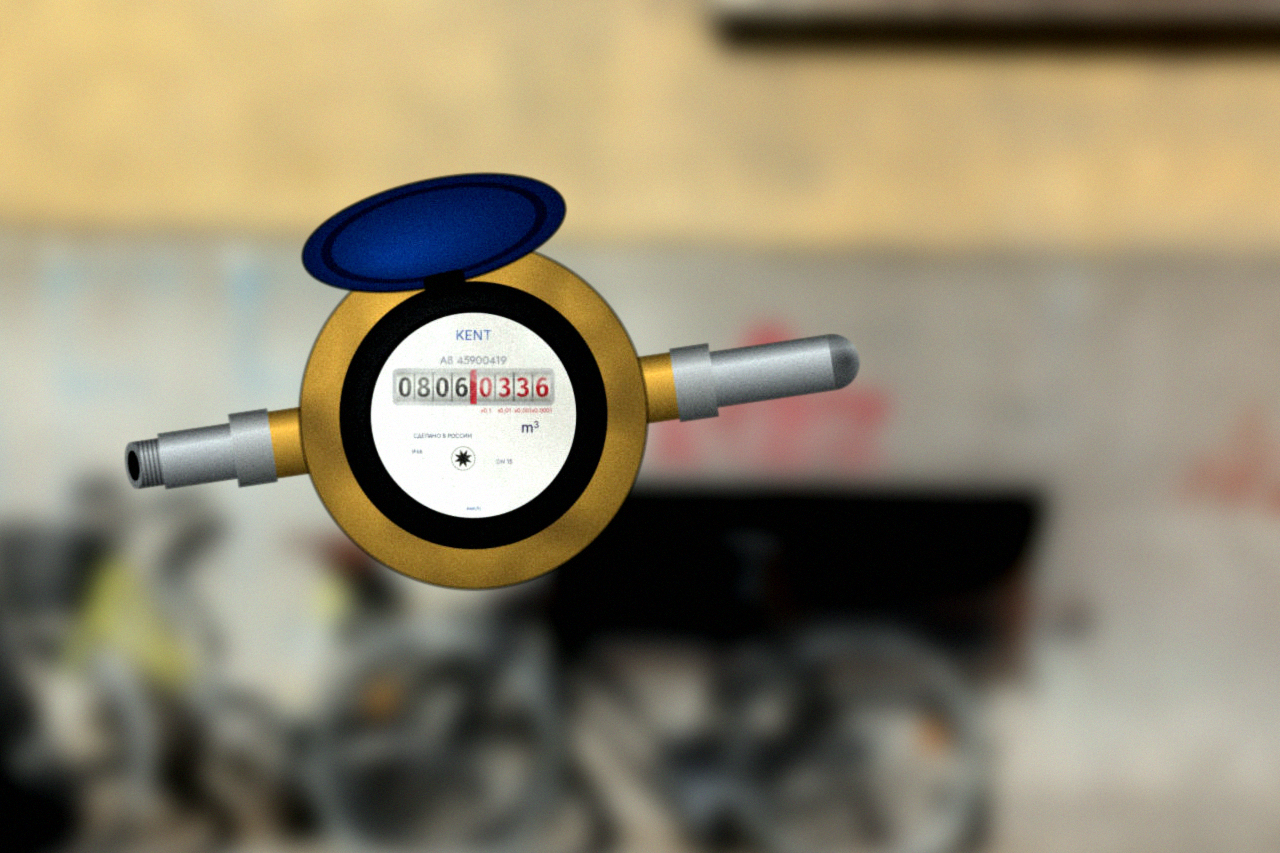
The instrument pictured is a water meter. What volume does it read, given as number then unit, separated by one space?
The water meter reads 806.0336 m³
